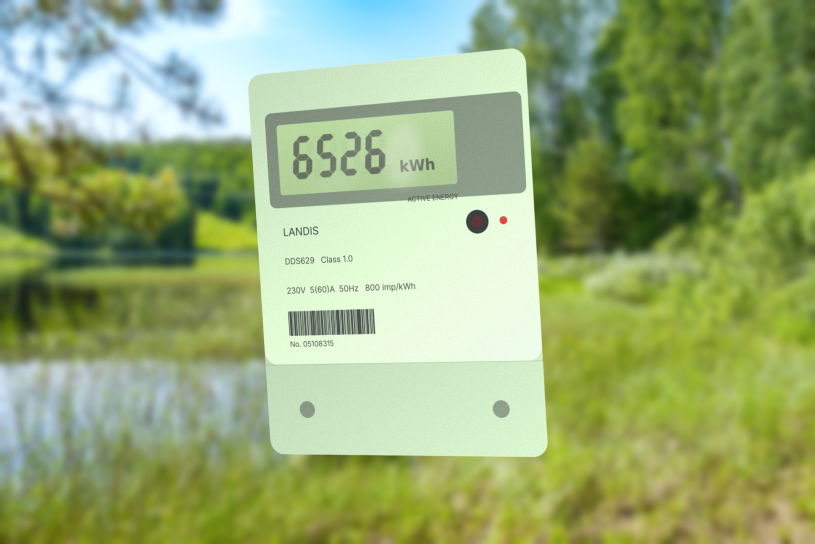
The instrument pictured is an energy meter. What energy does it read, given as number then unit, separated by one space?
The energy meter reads 6526 kWh
